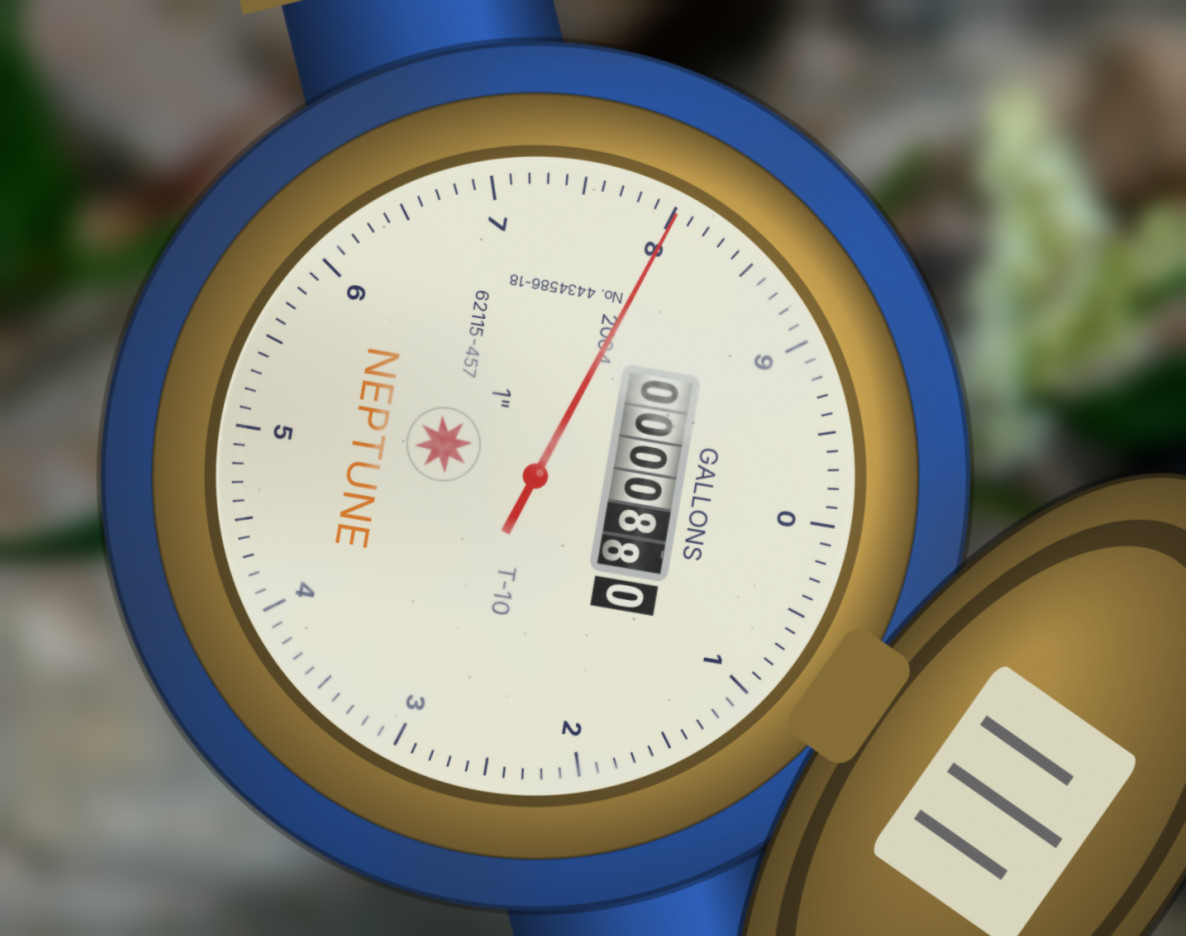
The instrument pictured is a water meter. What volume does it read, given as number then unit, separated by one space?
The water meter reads 878.0 gal
